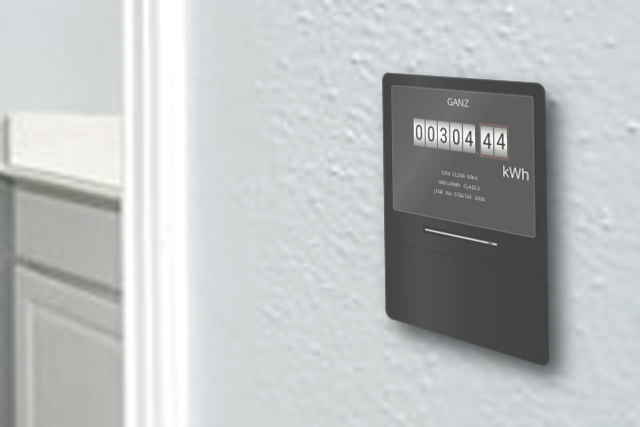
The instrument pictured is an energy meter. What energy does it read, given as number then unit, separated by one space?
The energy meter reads 304.44 kWh
